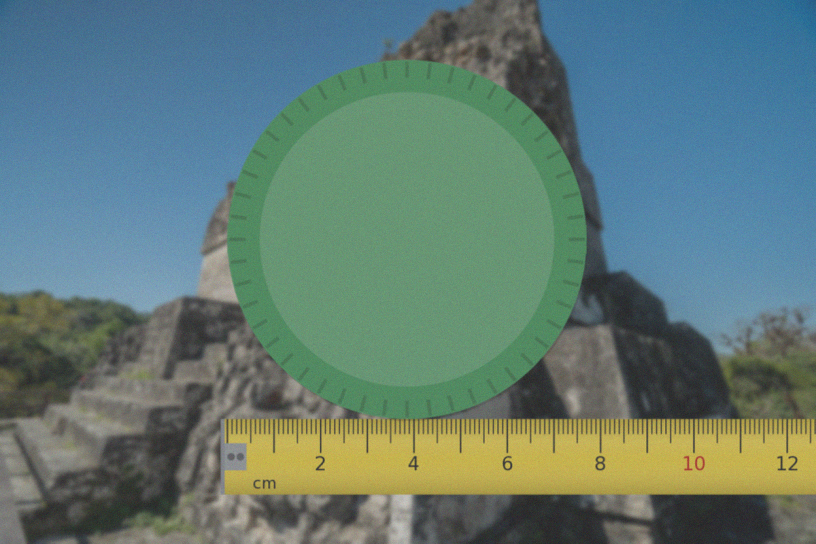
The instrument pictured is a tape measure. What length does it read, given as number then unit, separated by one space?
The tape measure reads 7.7 cm
